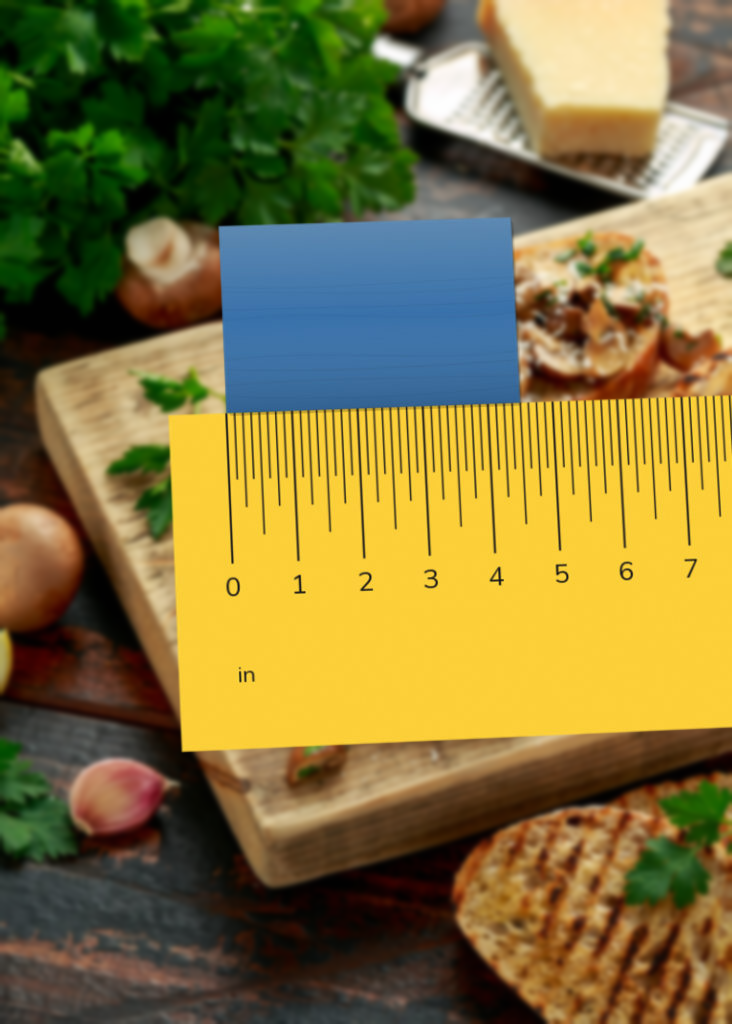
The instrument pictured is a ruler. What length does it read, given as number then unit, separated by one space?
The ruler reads 4.5 in
